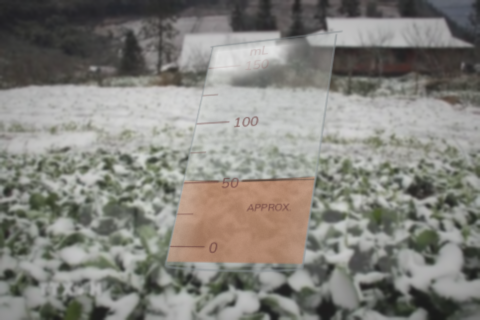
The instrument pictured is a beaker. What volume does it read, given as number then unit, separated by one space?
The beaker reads 50 mL
